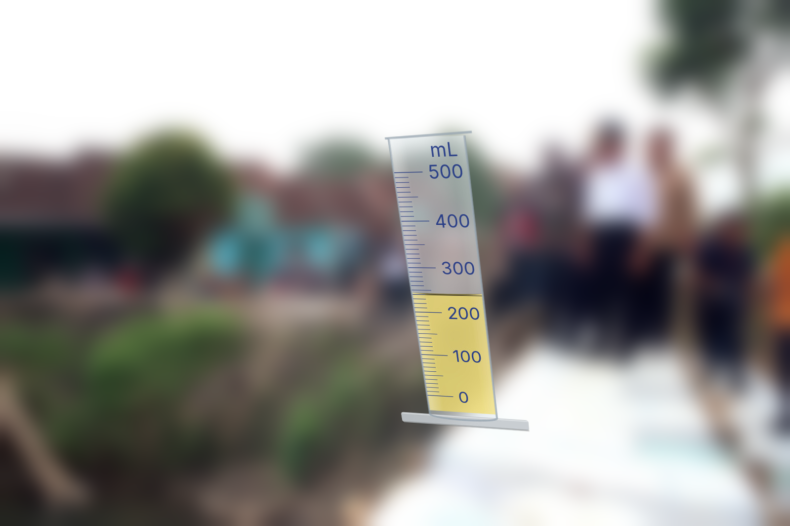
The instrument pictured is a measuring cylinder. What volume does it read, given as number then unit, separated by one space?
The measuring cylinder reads 240 mL
